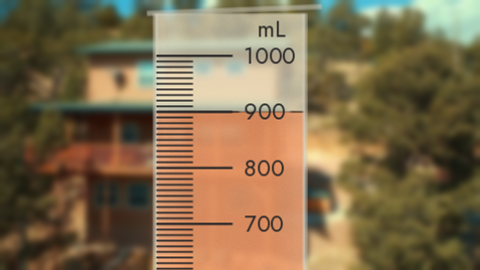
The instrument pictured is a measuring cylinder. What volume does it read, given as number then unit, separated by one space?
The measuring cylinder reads 900 mL
